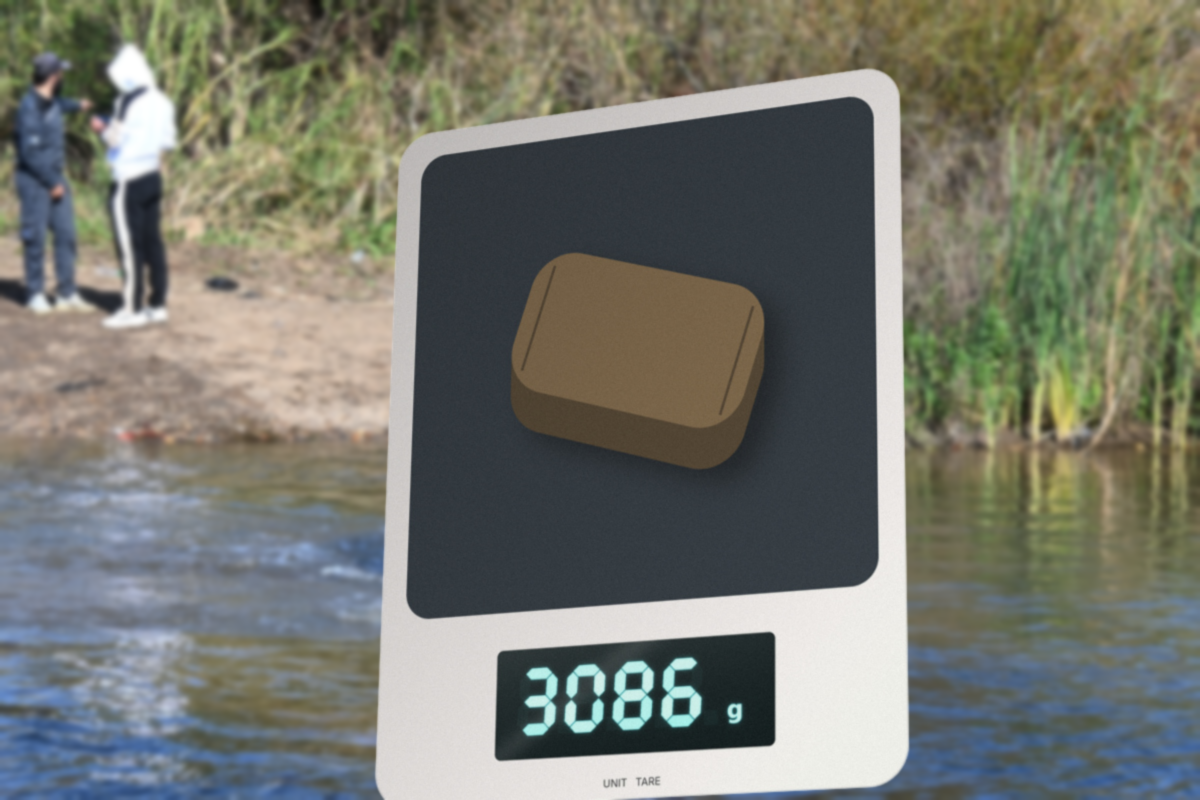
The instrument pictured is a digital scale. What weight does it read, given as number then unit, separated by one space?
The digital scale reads 3086 g
